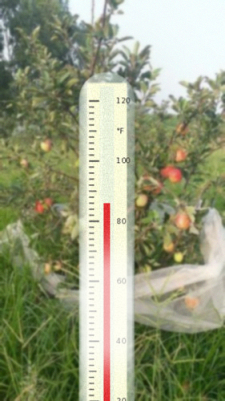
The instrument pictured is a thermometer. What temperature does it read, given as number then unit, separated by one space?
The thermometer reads 86 °F
